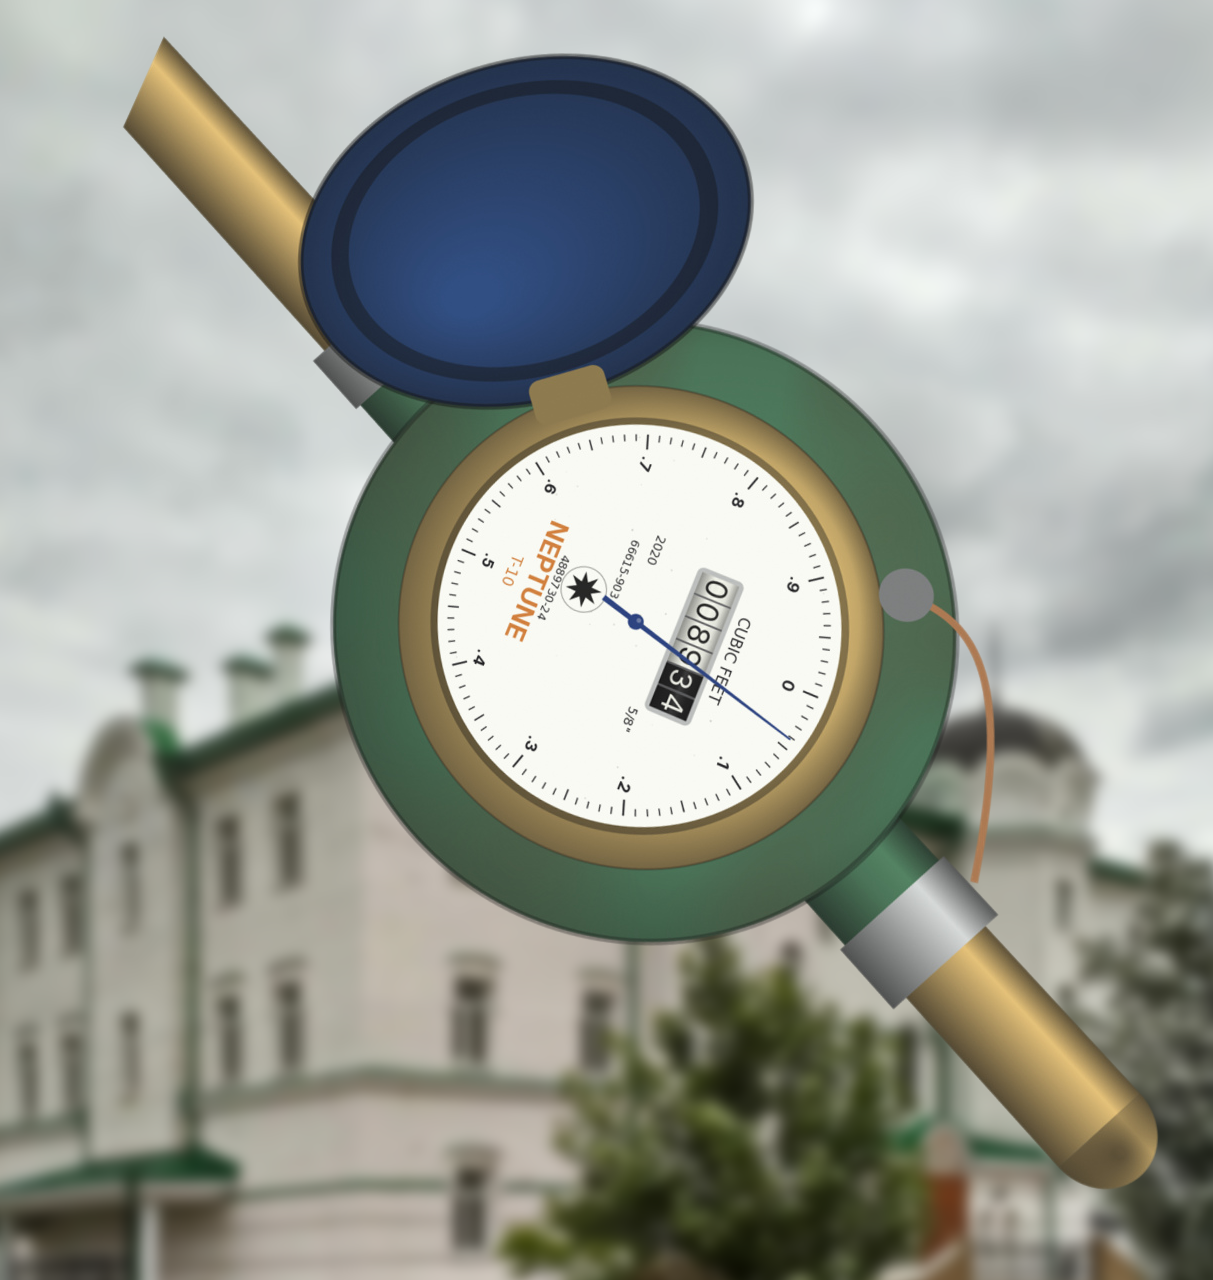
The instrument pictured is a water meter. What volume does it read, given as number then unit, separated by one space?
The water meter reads 8934.04 ft³
